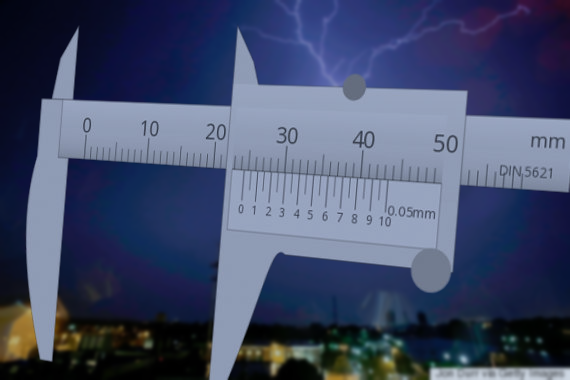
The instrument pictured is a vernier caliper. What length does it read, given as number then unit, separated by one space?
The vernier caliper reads 24.4 mm
